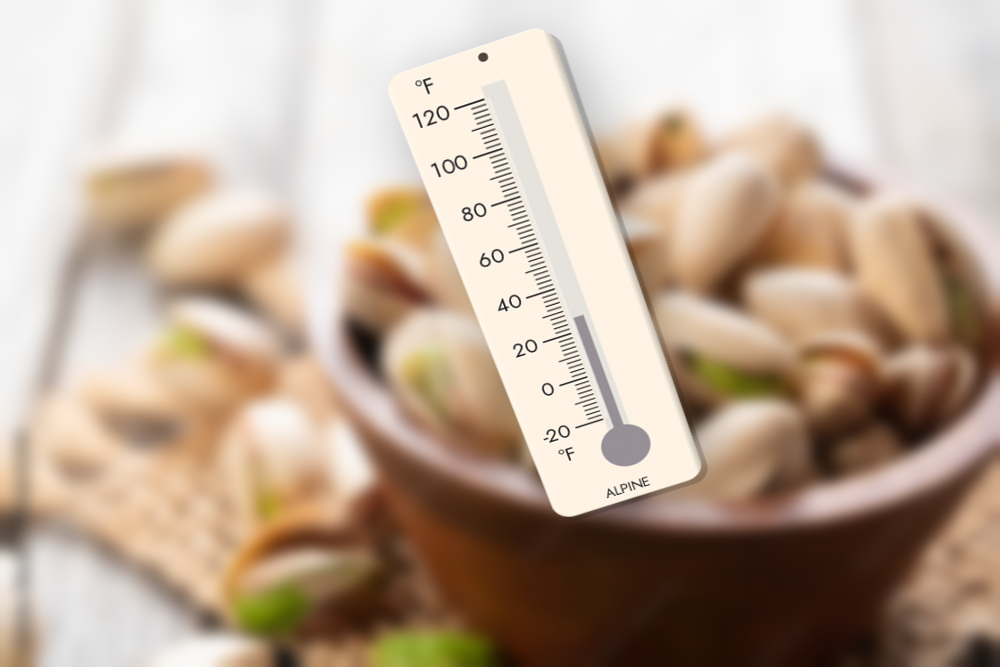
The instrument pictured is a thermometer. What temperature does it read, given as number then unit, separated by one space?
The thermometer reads 26 °F
